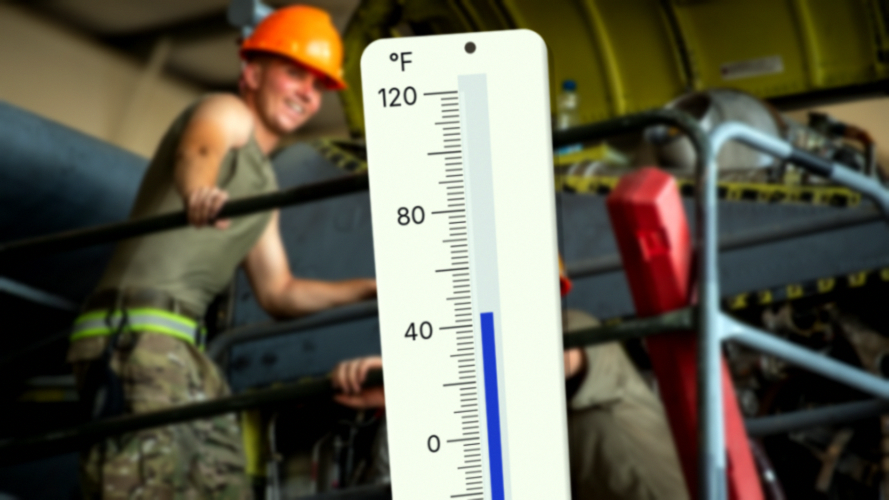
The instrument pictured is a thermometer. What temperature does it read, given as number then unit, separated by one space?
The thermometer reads 44 °F
